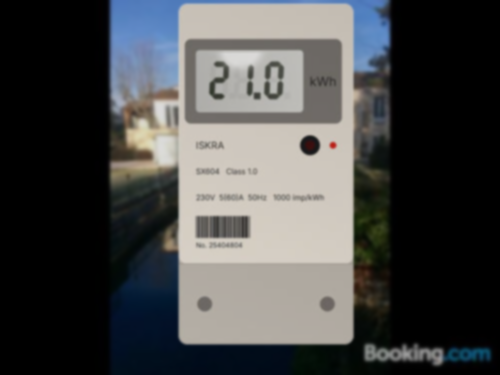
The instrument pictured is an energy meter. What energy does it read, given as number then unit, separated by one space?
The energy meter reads 21.0 kWh
